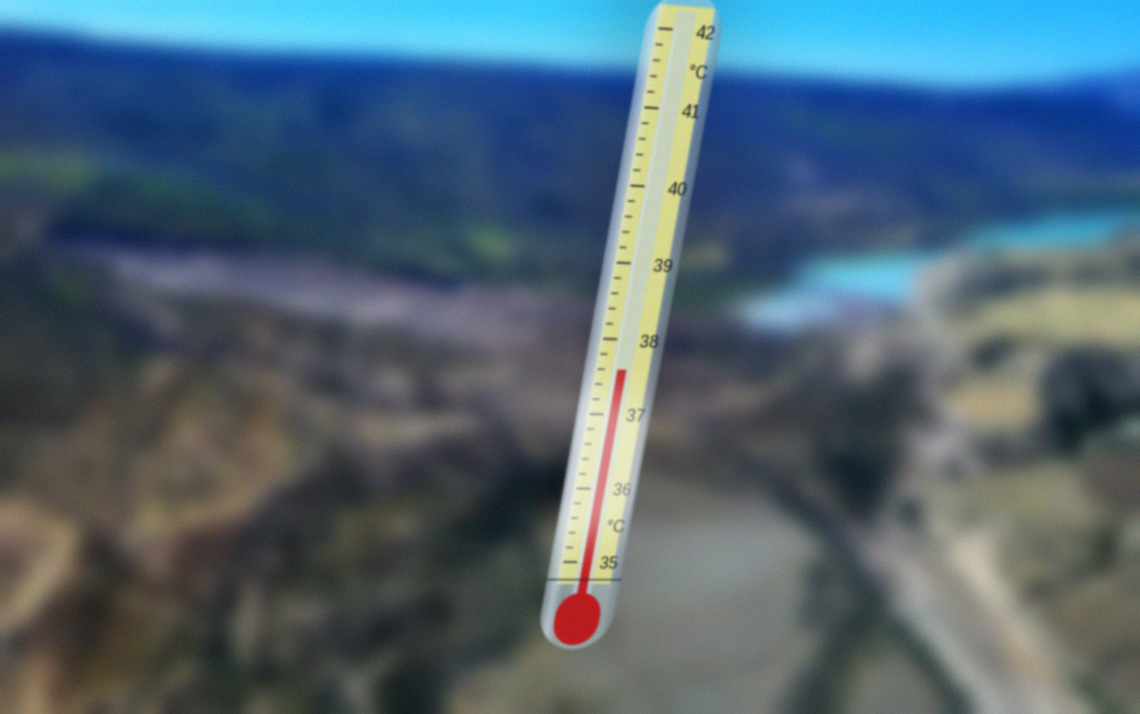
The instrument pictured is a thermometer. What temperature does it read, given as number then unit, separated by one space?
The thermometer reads 37.6 °C
